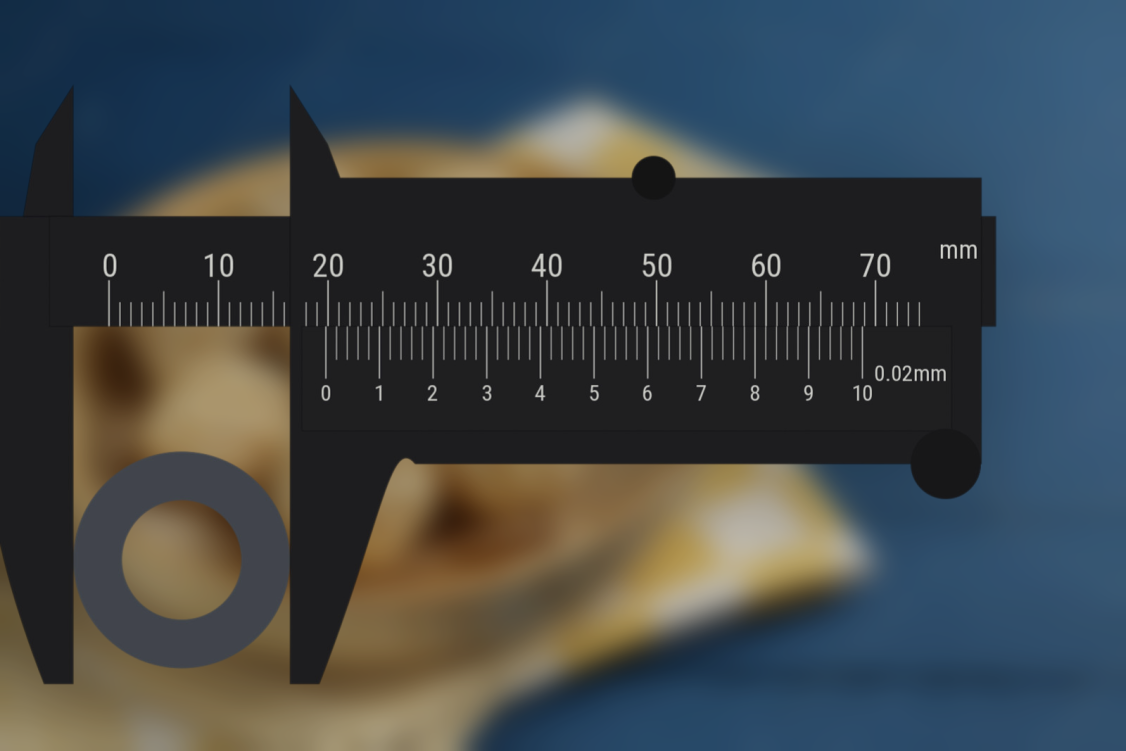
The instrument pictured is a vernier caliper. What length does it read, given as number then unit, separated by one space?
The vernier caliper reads 19.8 mm
